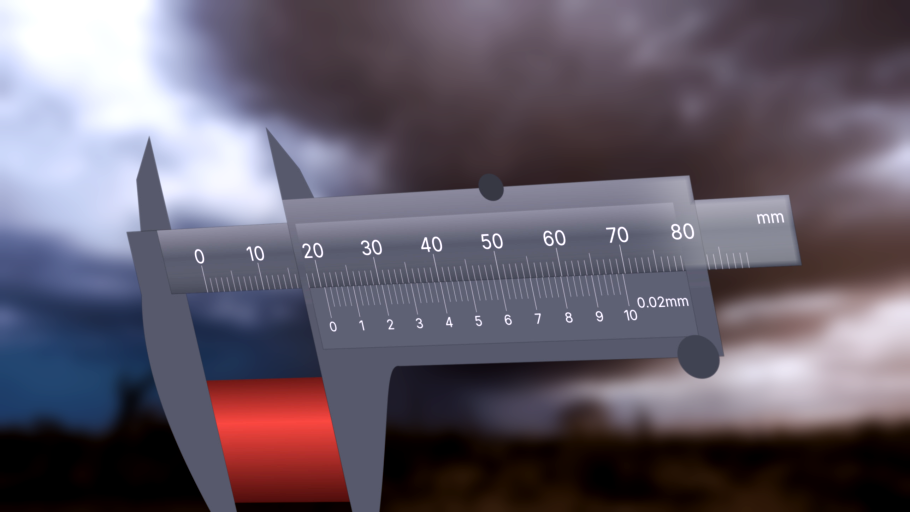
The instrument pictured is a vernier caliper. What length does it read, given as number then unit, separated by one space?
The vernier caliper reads 20.6 mm
